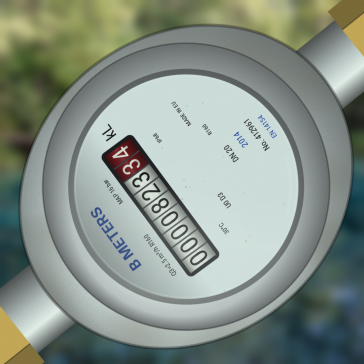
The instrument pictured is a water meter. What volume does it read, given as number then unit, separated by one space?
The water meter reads 823.34 kL
